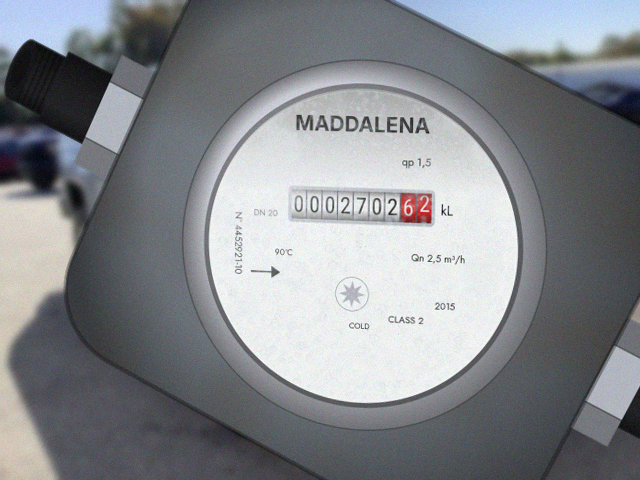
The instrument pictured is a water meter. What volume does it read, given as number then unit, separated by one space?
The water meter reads 2702.62 kL
